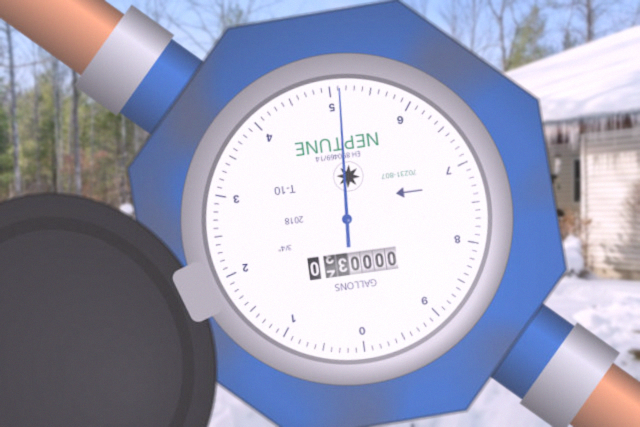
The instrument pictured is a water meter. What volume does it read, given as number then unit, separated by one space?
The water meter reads 325.1 gal
